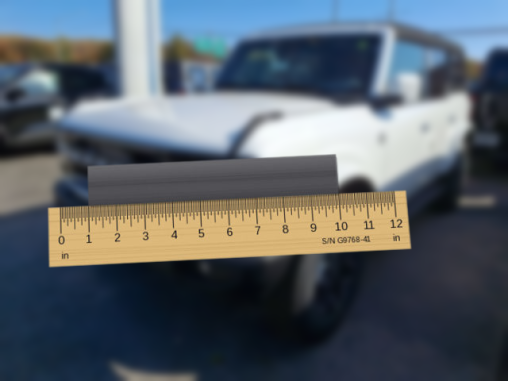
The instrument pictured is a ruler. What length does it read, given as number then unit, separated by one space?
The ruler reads 9 in
